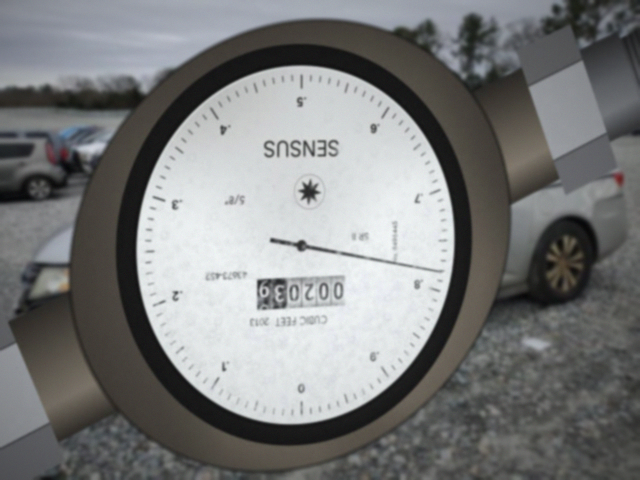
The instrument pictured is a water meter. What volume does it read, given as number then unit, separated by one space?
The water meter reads 2038.78 ft³
